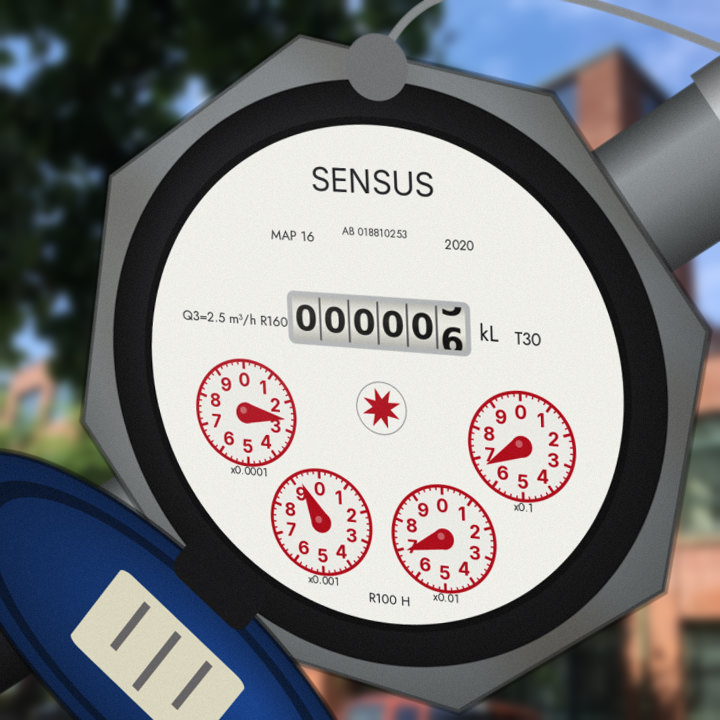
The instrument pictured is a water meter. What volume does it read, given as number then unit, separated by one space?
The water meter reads 5.6692 kL
